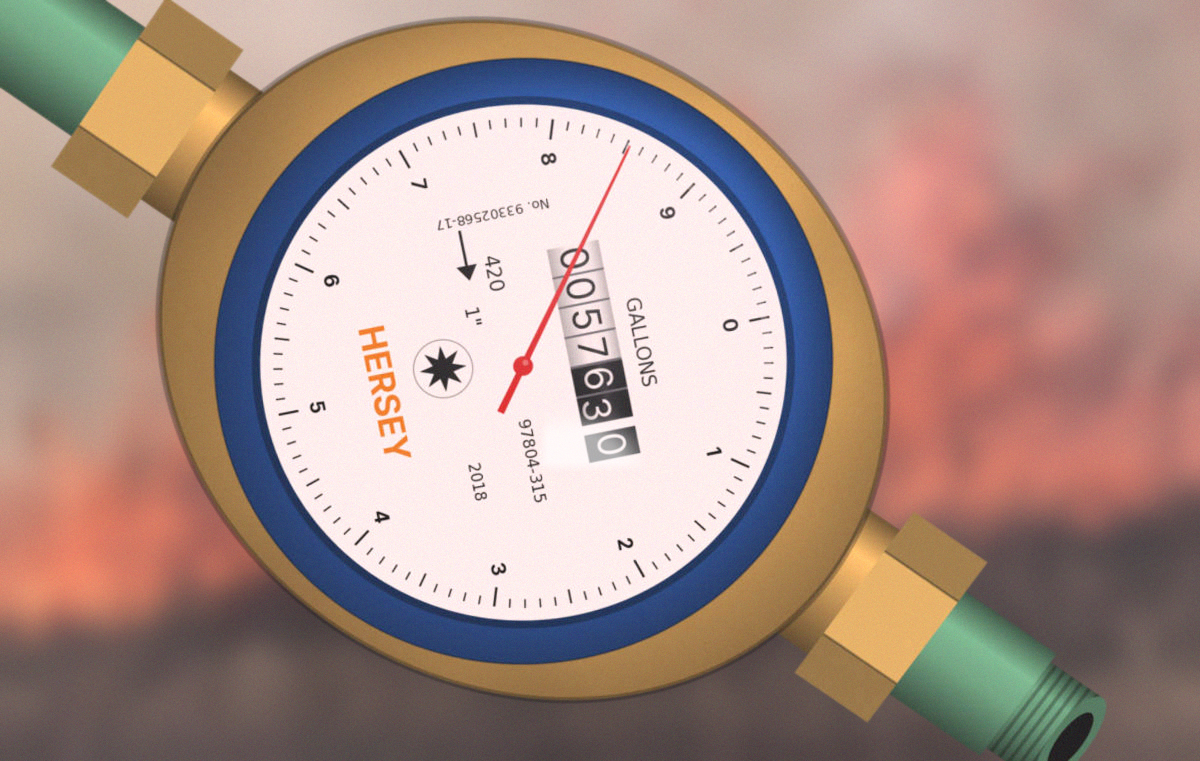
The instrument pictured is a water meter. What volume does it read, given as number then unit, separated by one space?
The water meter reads 57628.5 gal
